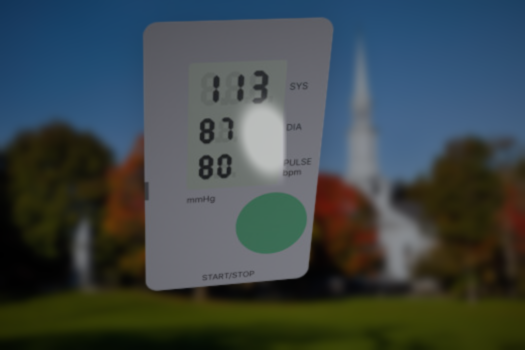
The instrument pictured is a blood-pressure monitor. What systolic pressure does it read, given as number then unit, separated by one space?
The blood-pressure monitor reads 113 mmHg
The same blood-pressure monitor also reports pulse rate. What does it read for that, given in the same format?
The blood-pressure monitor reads 80 bpm
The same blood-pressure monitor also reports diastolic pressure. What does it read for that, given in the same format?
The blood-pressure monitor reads 87 mmHg
